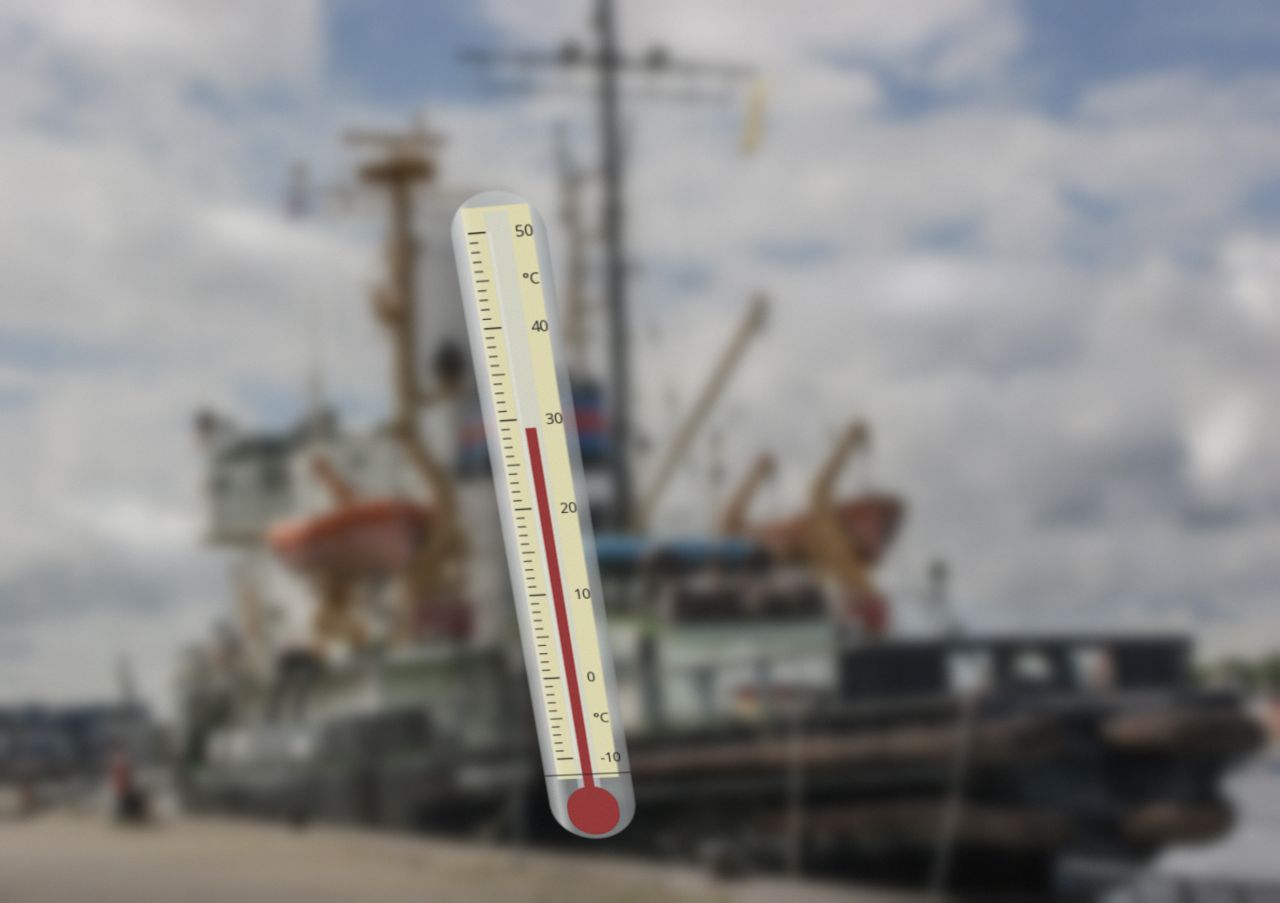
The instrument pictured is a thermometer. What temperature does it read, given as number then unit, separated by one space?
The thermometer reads 29 °C
